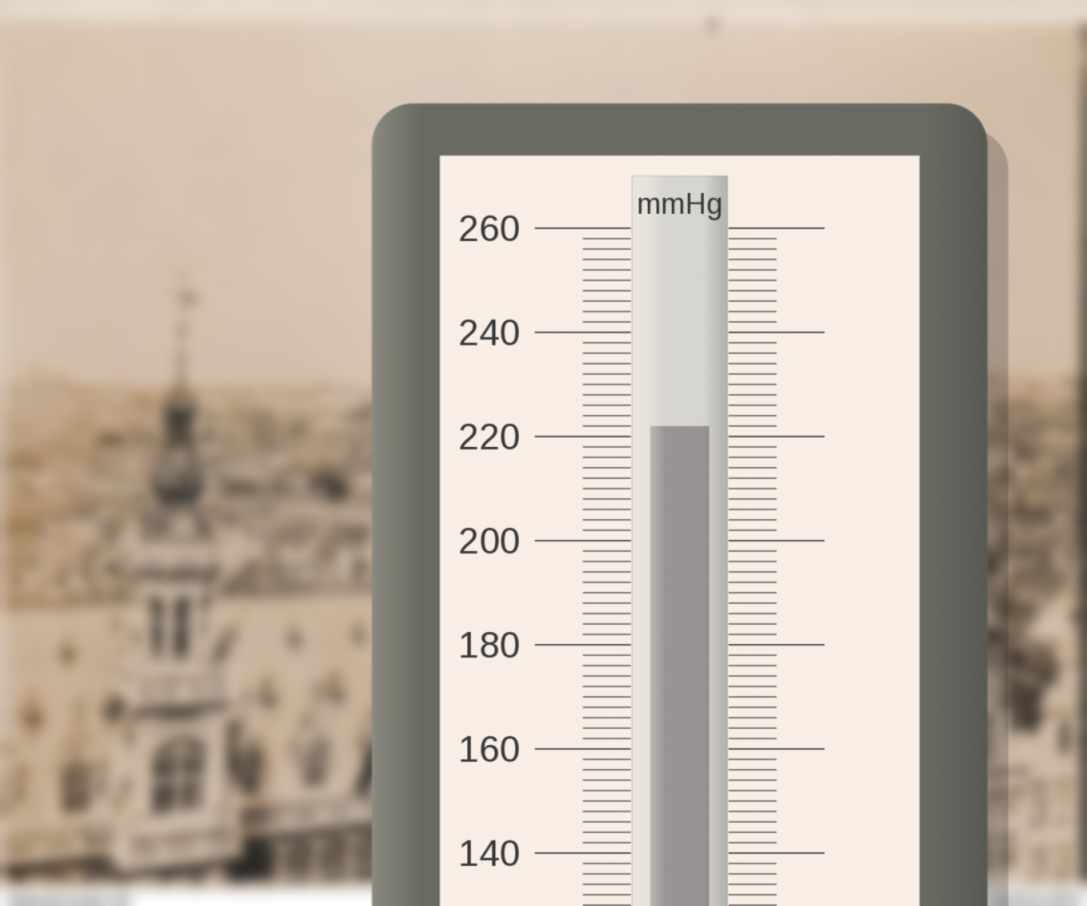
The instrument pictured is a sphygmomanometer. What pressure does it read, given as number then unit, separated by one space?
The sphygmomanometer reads 222 mmHg
